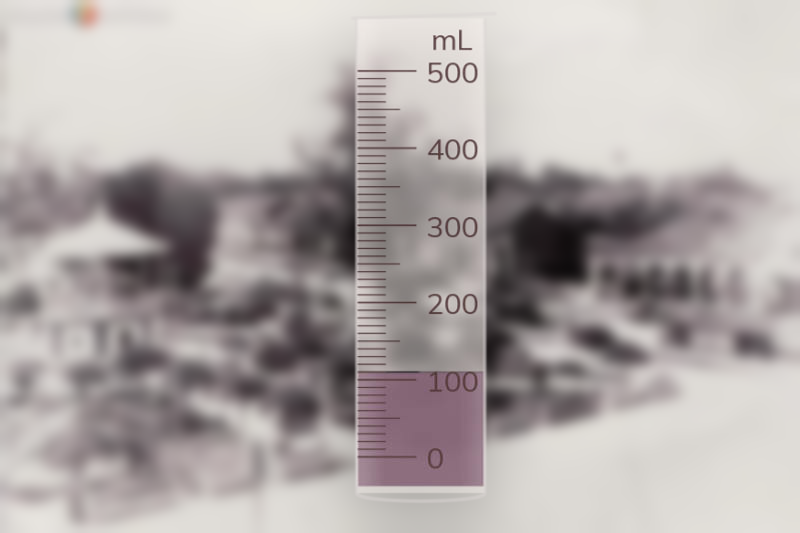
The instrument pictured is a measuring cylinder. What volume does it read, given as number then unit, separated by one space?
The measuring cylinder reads 110 mL
